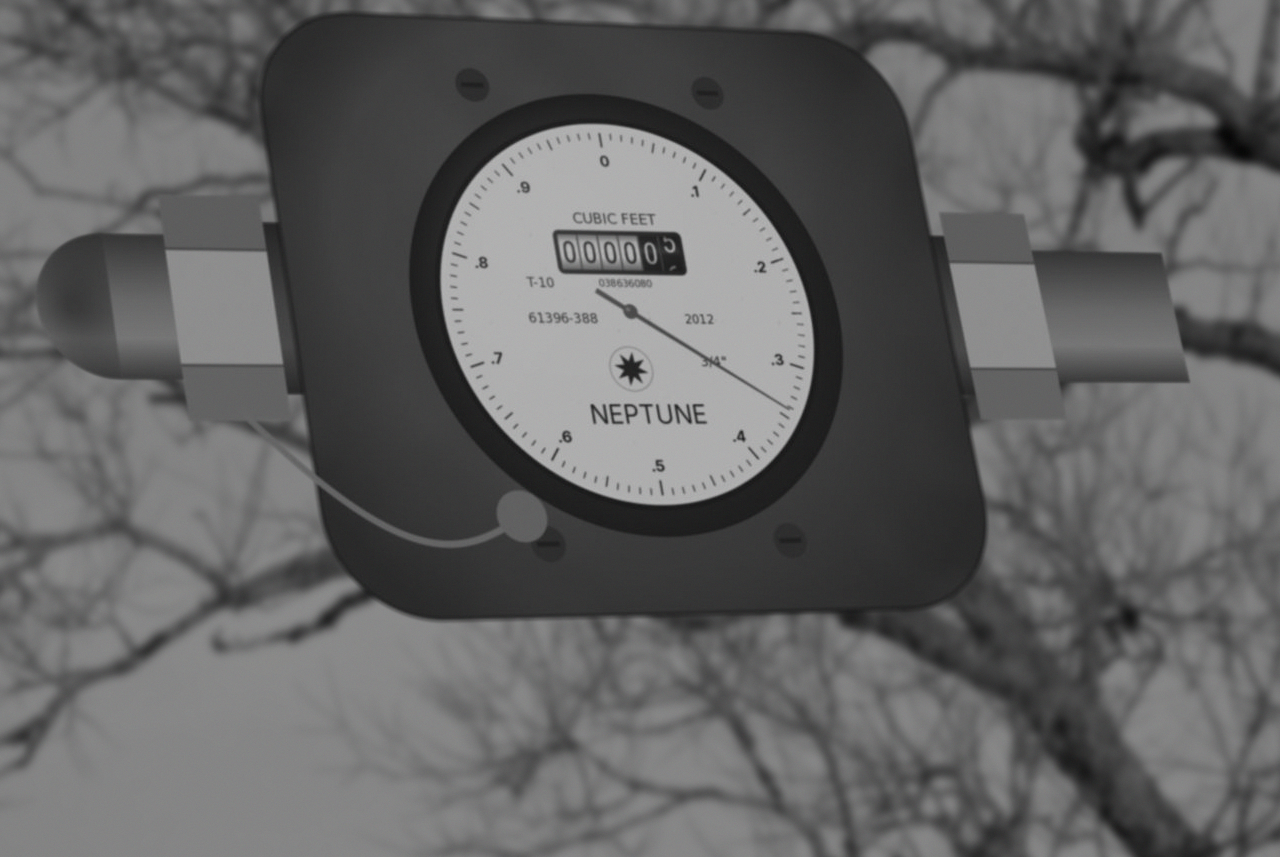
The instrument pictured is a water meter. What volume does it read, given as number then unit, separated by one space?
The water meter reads 5.34 ft³
